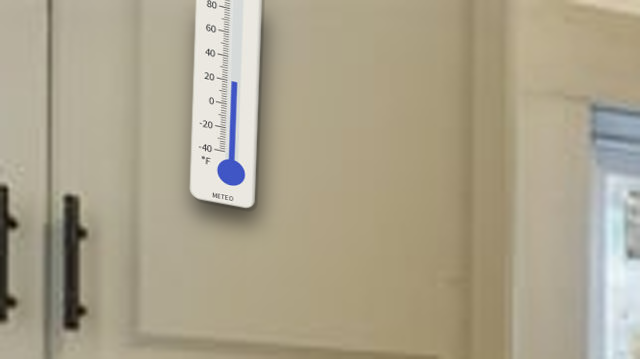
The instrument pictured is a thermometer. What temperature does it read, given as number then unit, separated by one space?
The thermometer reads 20 °F
